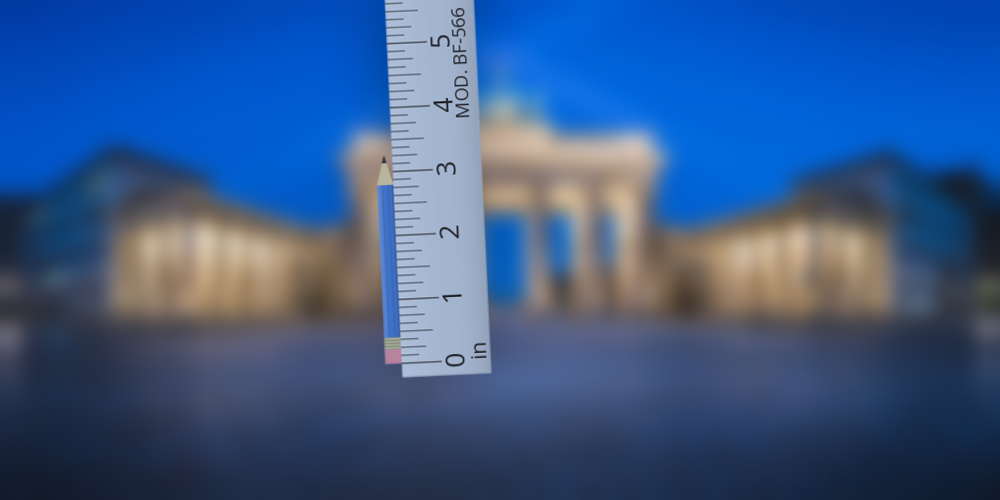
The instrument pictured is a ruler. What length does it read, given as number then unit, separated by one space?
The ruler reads 3.25 in
